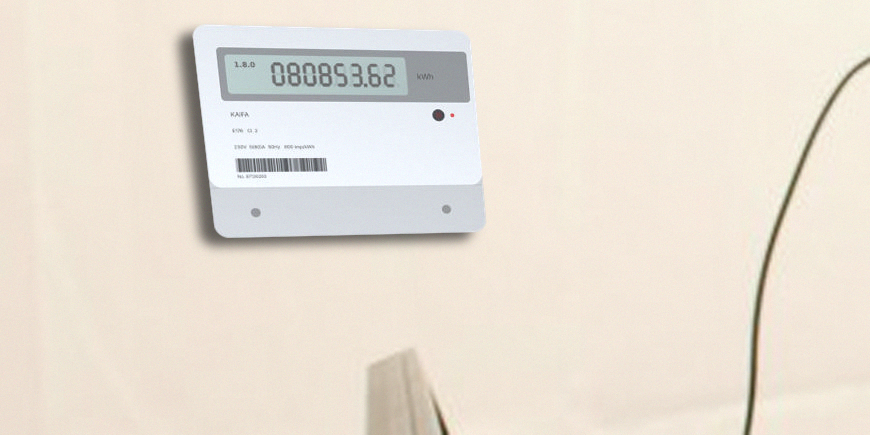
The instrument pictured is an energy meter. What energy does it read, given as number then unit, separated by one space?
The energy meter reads 80853.62 kWh
